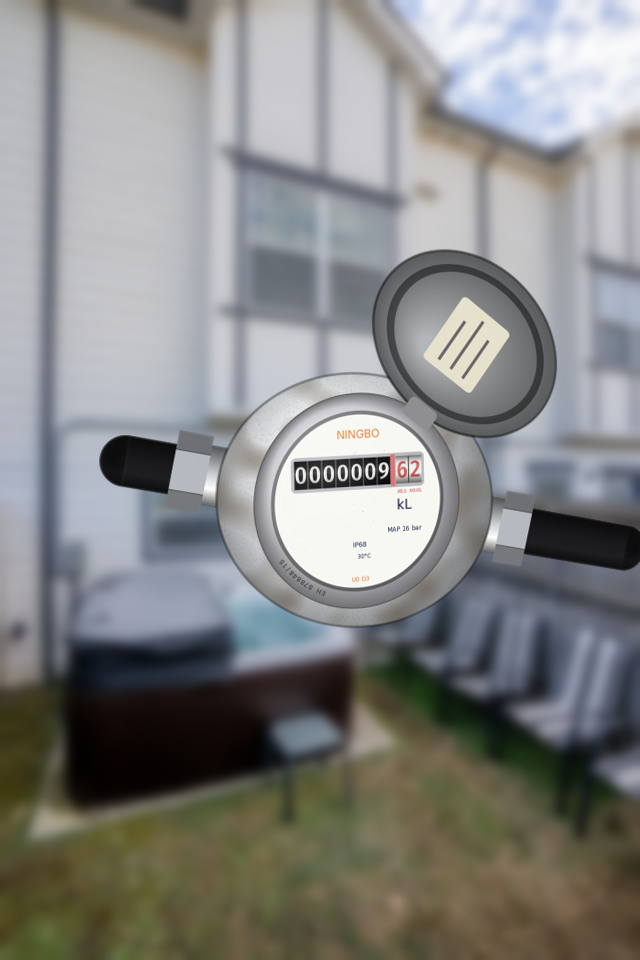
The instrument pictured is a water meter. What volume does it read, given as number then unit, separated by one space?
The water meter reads 9.62 kL
